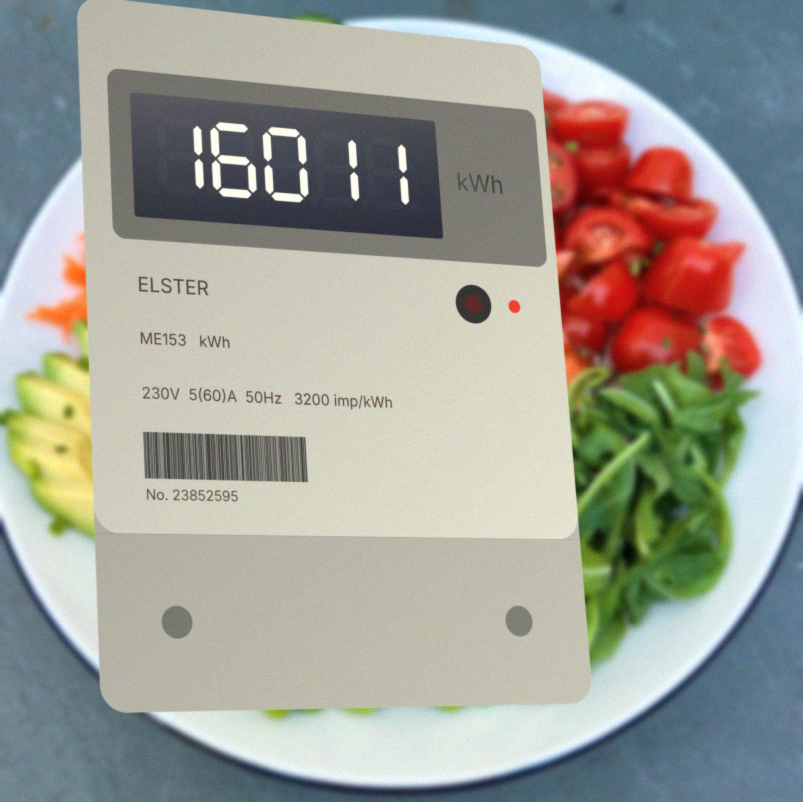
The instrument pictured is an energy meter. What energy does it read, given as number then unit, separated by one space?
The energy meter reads 16011 kWh
